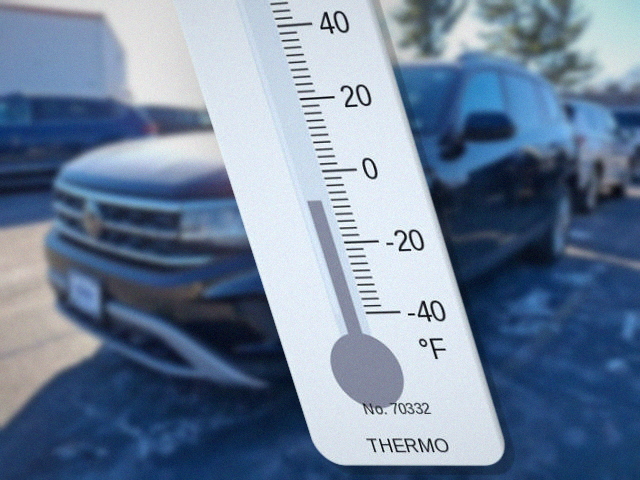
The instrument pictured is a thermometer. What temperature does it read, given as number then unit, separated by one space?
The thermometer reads -8 °F
